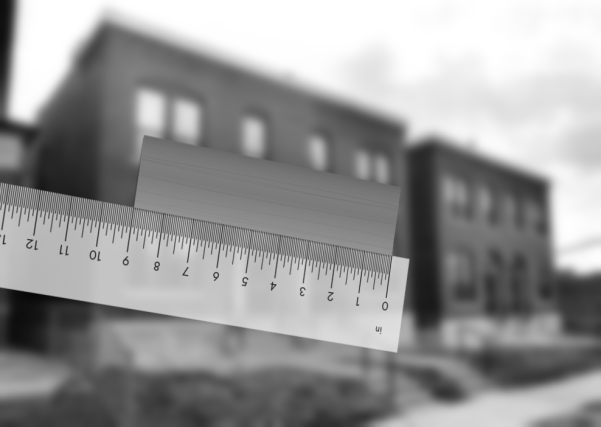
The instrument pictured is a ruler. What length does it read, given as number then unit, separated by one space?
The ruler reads 9 in
